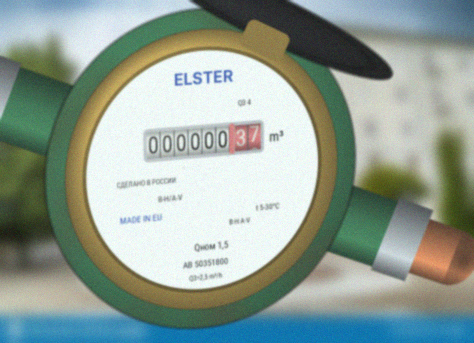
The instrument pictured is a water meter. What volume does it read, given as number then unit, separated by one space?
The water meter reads 0.37 m³
